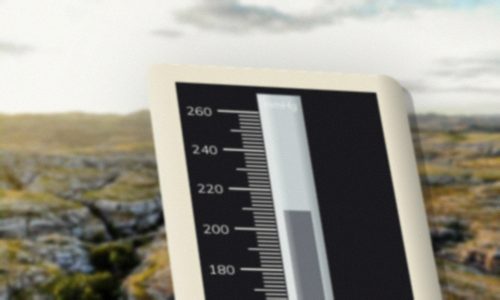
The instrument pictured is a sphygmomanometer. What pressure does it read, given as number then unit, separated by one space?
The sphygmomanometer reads 210 mmHg
